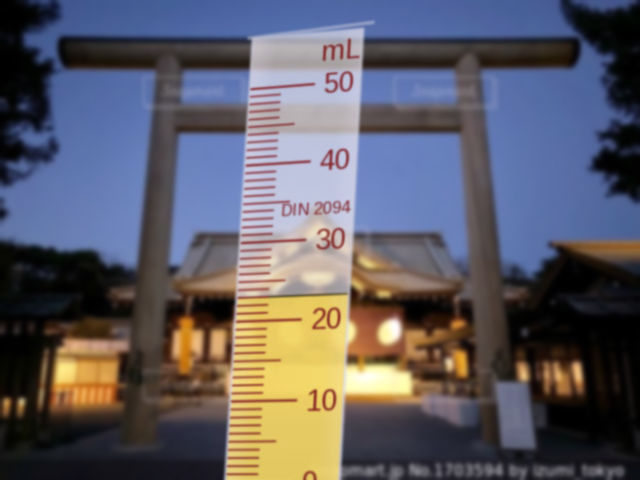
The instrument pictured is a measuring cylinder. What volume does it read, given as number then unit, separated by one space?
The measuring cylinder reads 23 mL
